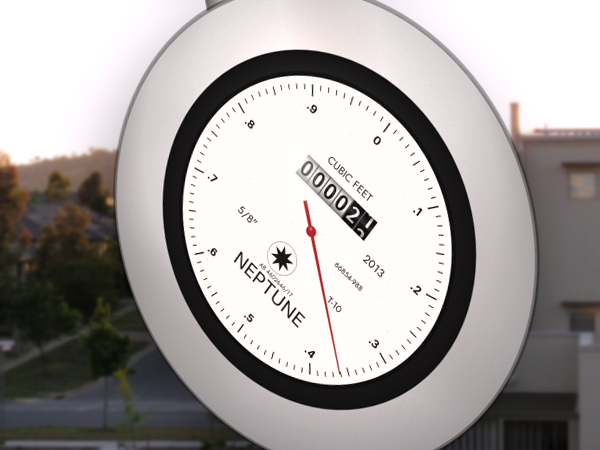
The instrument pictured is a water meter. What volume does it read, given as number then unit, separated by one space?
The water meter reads 21.36 ft³
